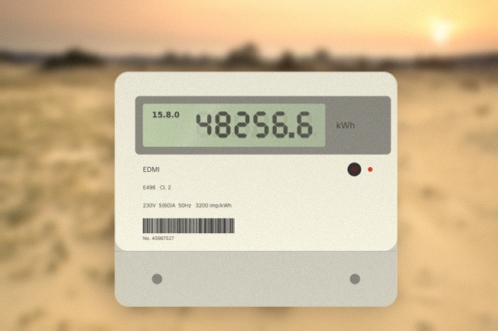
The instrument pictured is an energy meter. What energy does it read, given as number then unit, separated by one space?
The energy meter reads 48256.6 kWh
